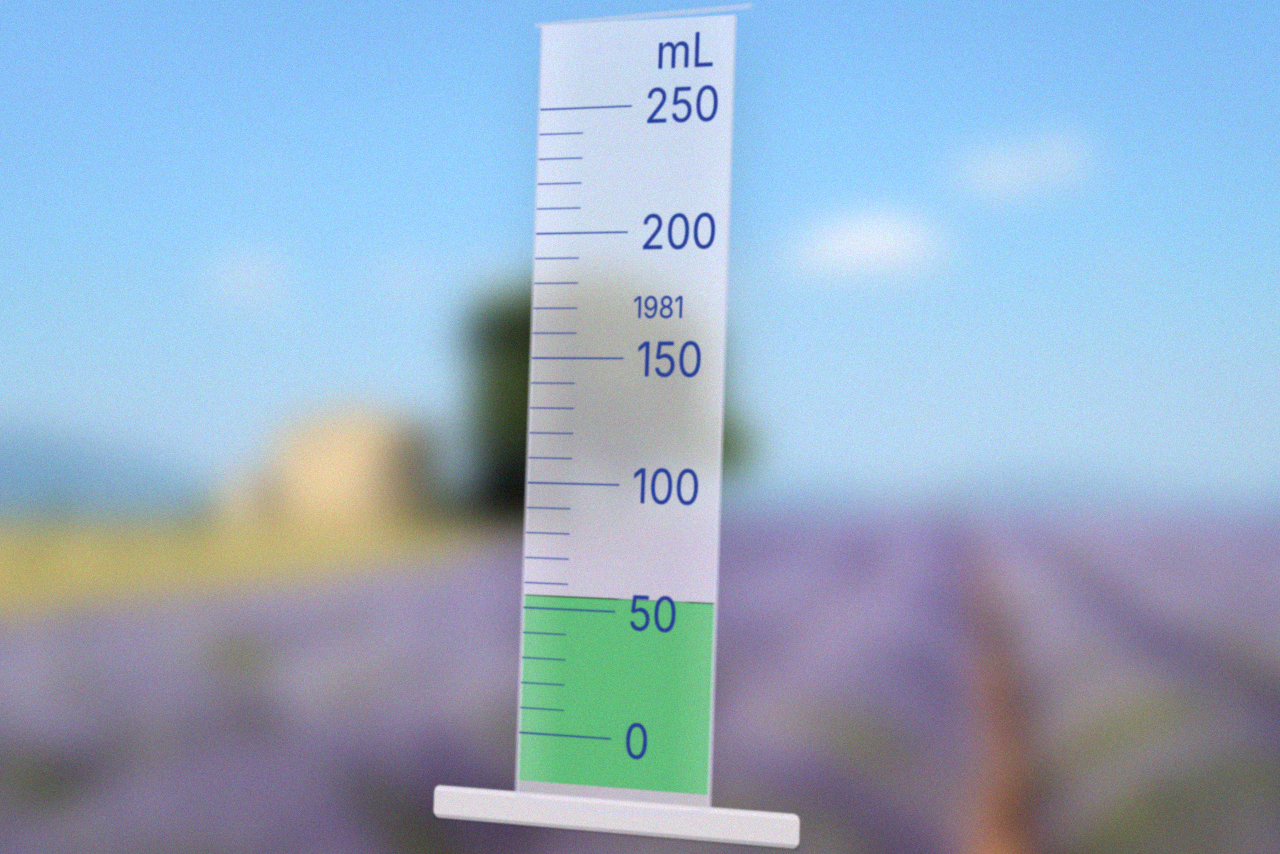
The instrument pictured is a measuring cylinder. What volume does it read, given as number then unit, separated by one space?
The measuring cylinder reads 55 mL
